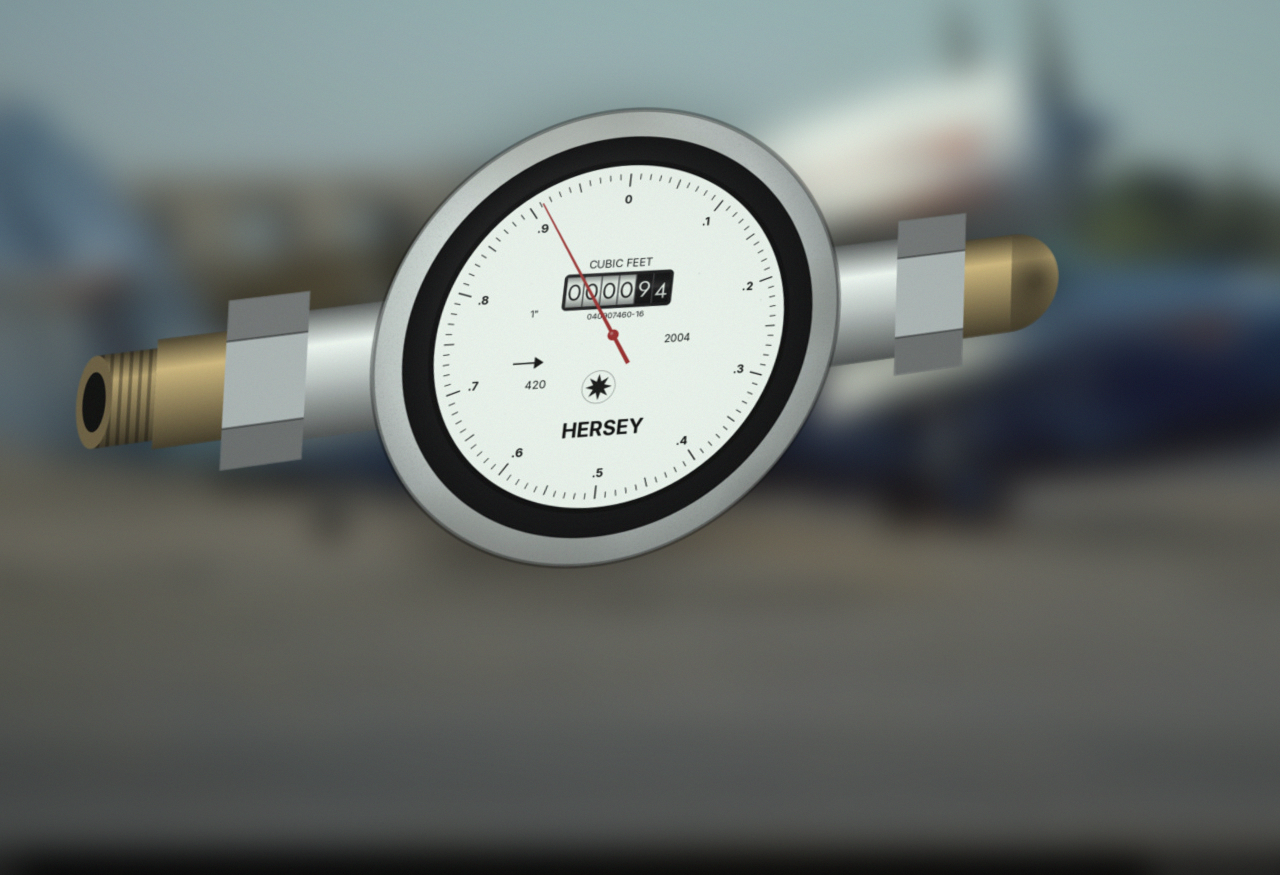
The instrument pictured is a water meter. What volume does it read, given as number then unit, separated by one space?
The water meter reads 93.91 ft³
